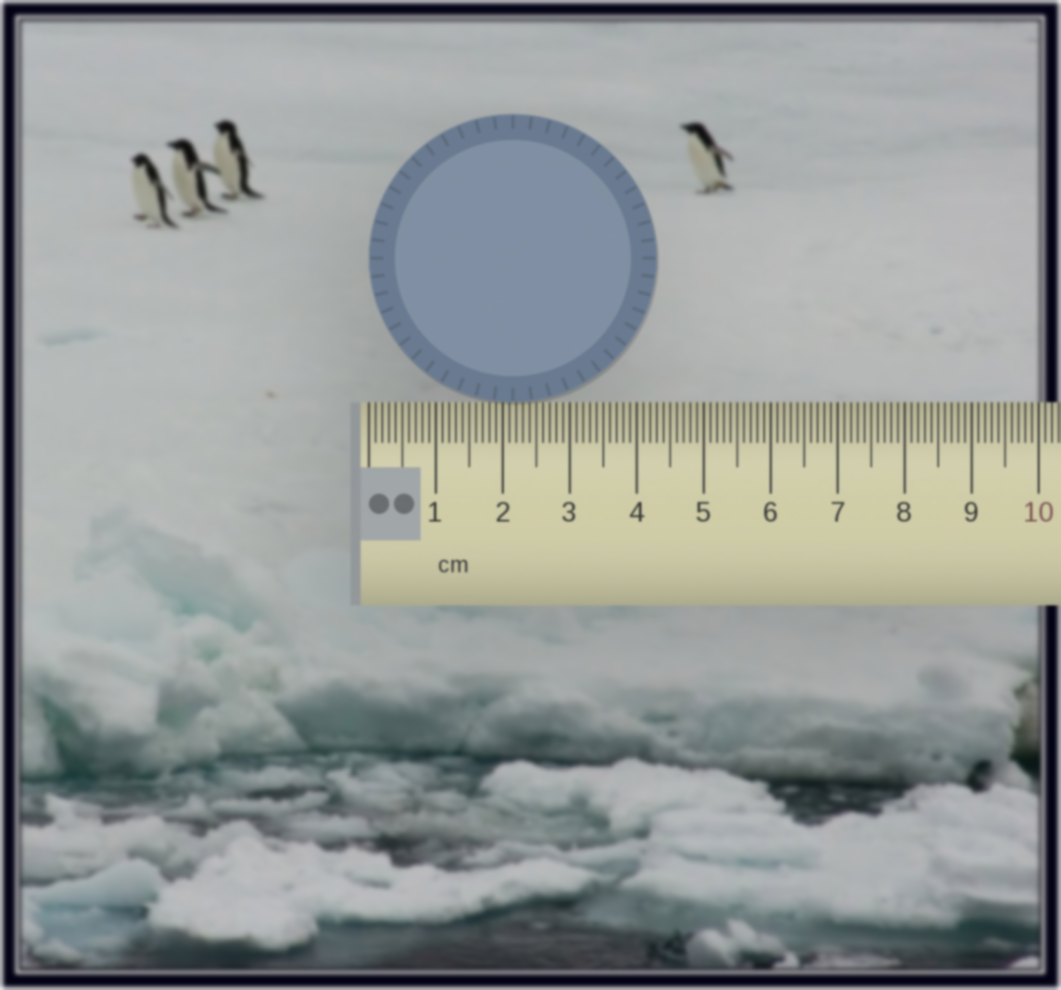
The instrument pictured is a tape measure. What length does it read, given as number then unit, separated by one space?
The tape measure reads 4.3 cm
